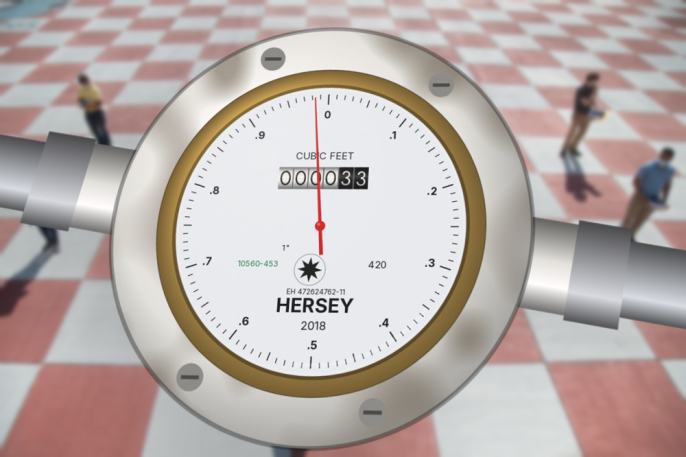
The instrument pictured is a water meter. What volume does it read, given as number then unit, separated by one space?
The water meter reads 32.98 ft³
